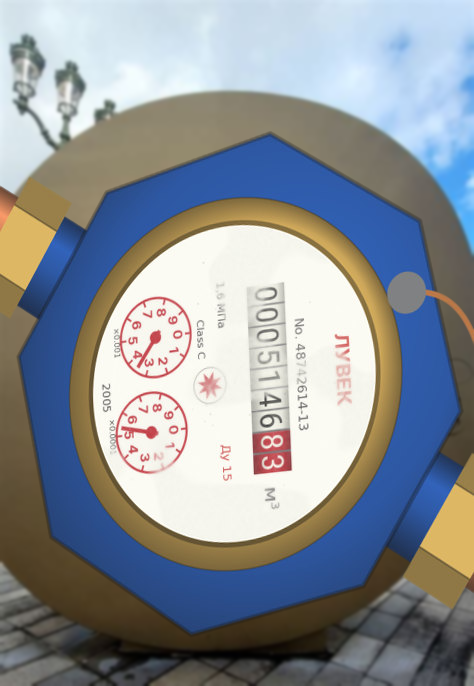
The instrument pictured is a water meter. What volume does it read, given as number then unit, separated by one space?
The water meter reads 5146.8335 m³
